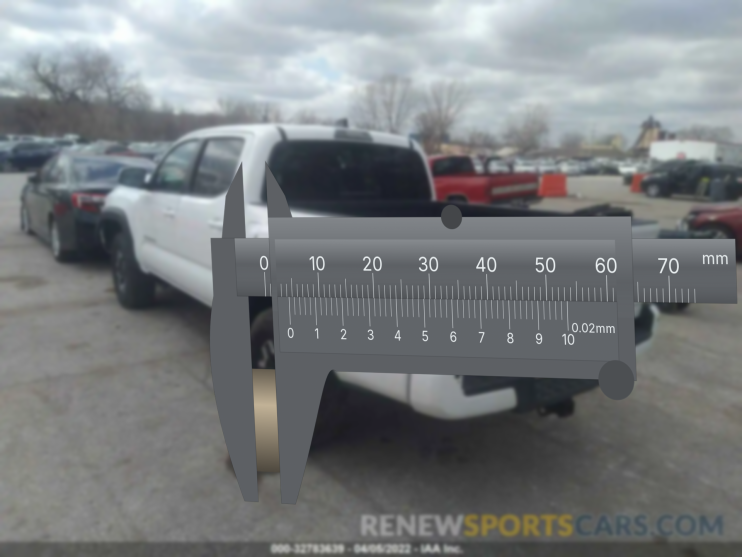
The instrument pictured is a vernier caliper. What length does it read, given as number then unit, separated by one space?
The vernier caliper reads 4.4 mm
